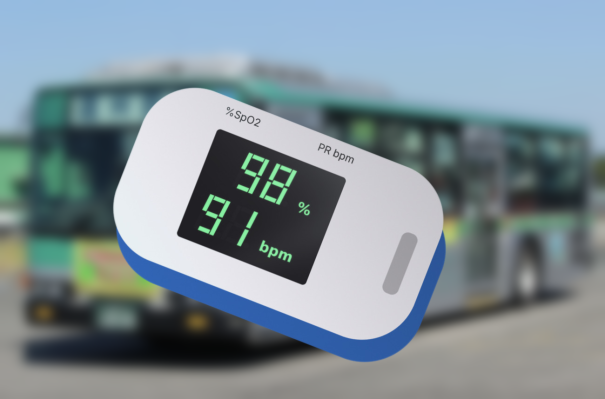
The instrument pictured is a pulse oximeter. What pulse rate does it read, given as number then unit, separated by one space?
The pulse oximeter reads 91 bpm
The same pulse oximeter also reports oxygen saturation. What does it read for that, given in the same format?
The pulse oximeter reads 98 %
